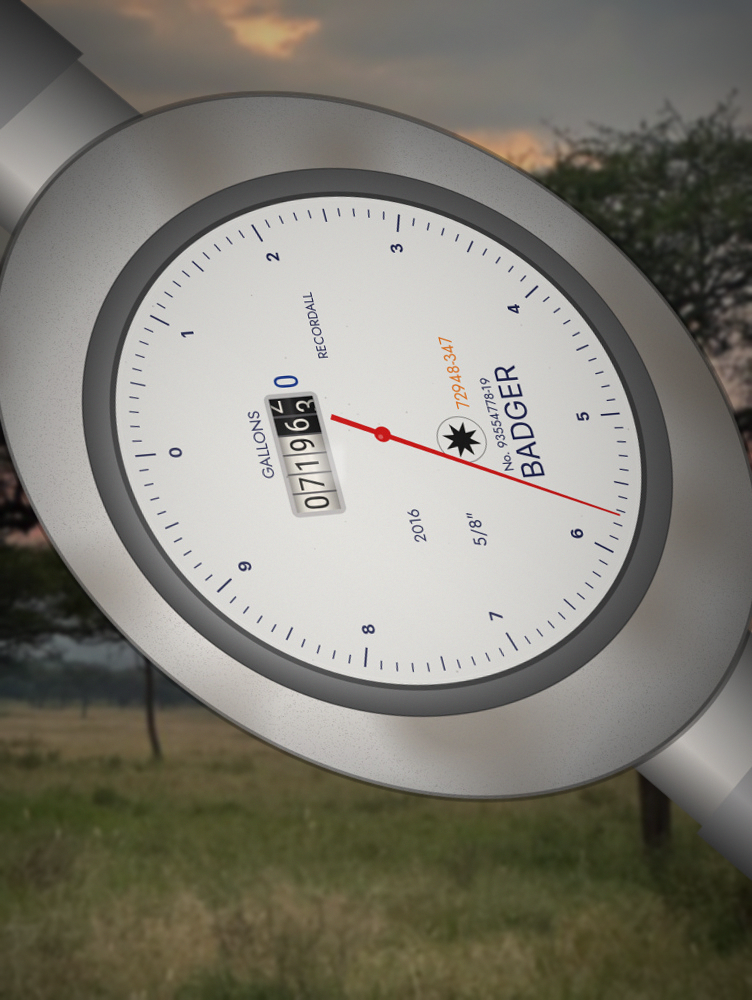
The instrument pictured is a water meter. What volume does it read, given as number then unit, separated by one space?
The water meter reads 719625.7 gal
